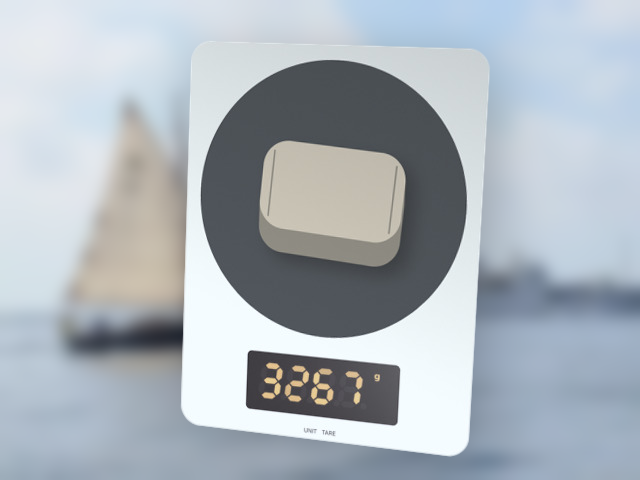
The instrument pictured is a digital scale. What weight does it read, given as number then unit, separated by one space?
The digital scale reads 3267 g
